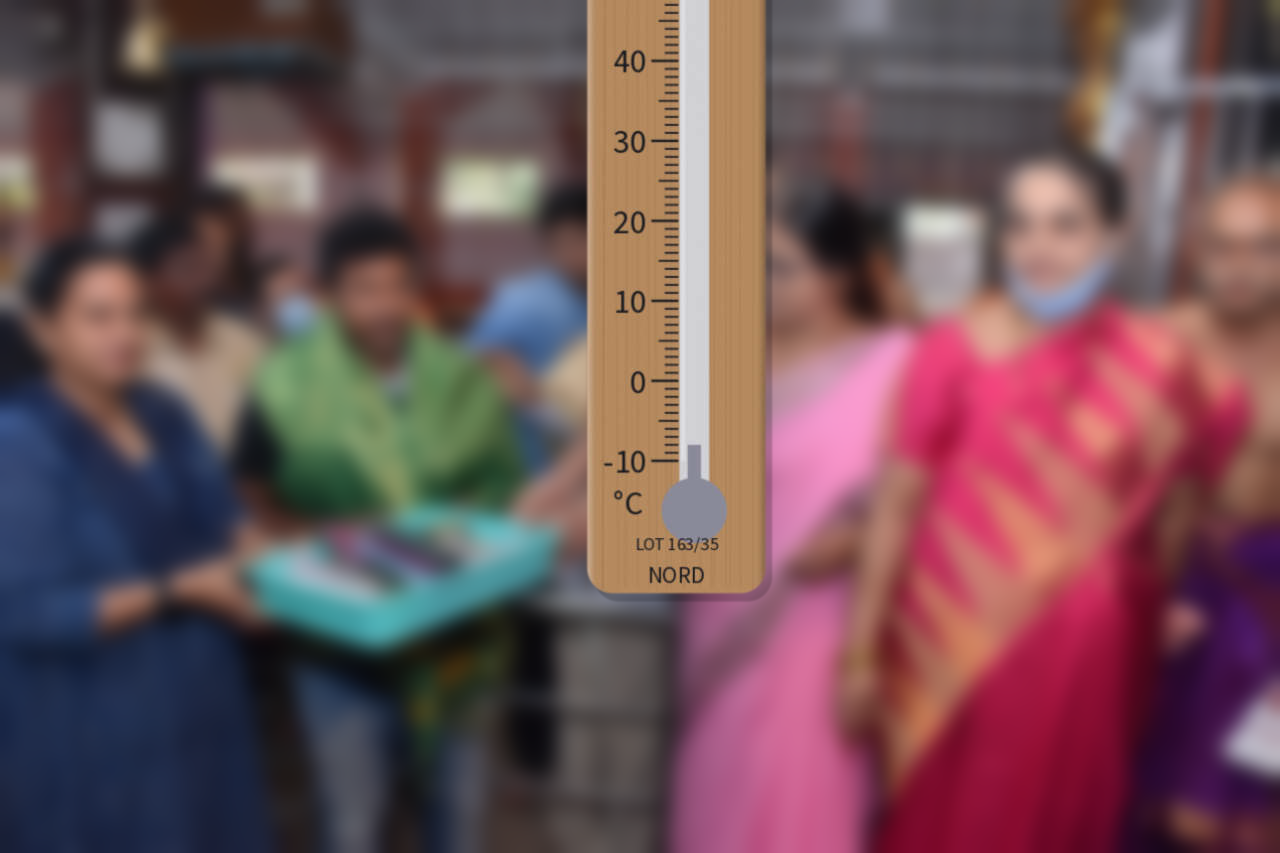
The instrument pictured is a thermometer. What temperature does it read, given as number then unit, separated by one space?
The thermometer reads -8 °C
